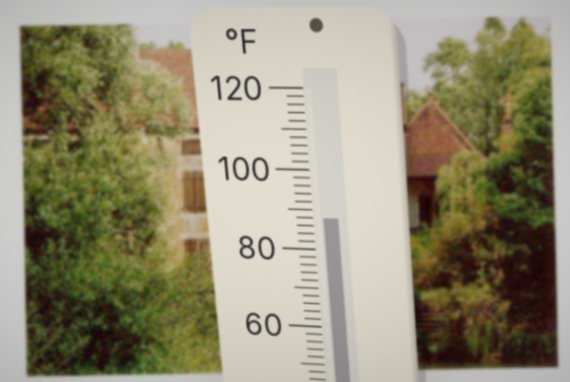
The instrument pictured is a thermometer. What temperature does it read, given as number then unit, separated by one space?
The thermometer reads 88 °F
